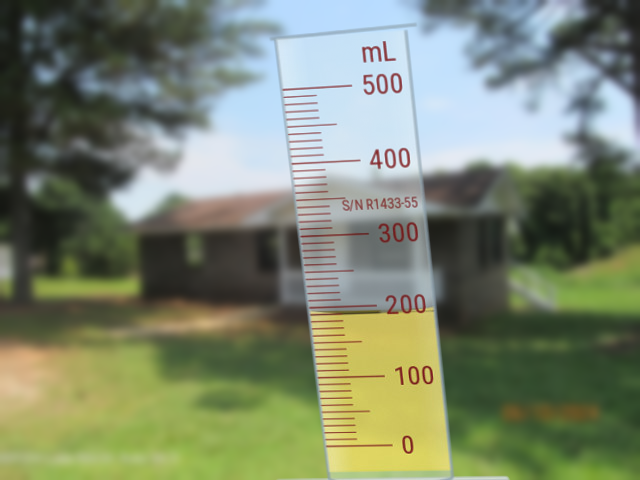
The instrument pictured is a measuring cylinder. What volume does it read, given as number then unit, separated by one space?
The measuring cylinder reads 190 mL
